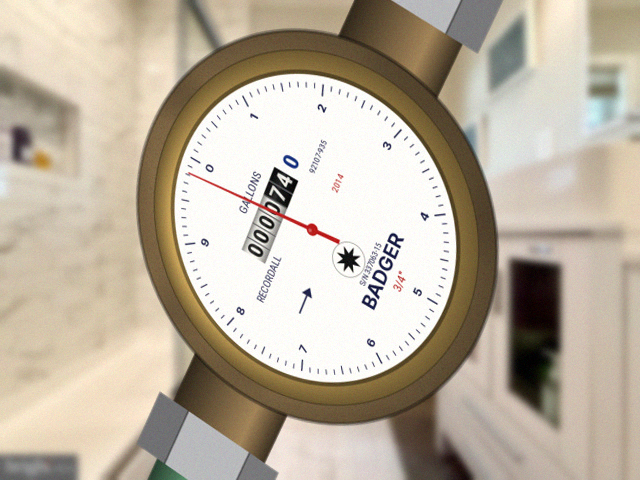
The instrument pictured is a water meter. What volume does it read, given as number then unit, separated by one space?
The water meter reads 739.8 gal
